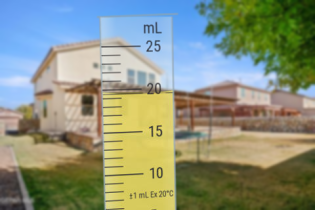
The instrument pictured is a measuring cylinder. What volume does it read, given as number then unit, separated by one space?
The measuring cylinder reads 19.5 mL
